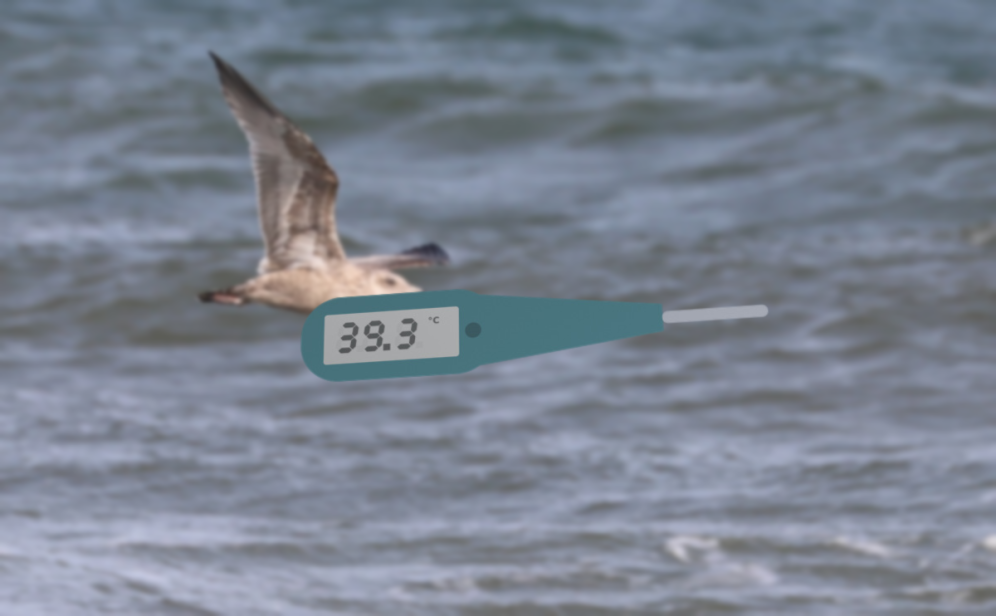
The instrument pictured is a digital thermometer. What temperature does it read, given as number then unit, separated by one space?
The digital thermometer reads 39.3 °C
